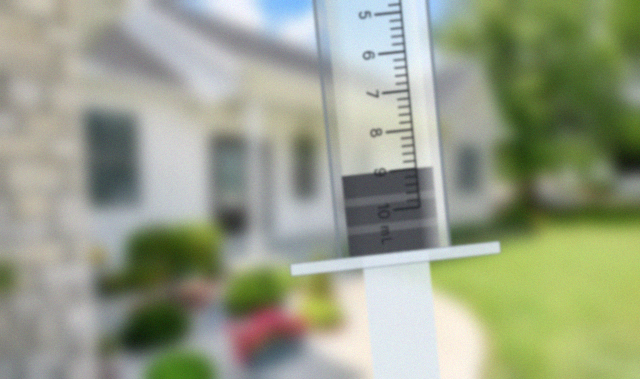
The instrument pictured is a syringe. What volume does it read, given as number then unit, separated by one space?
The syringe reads 9 mL
